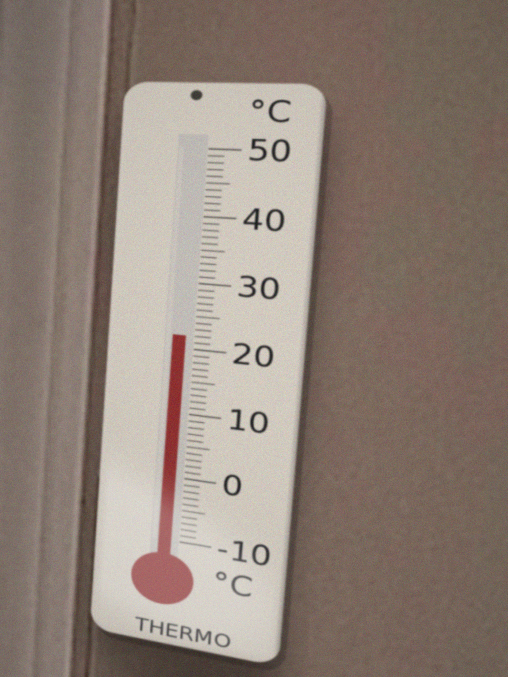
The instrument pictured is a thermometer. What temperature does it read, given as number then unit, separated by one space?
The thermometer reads 22 °C
